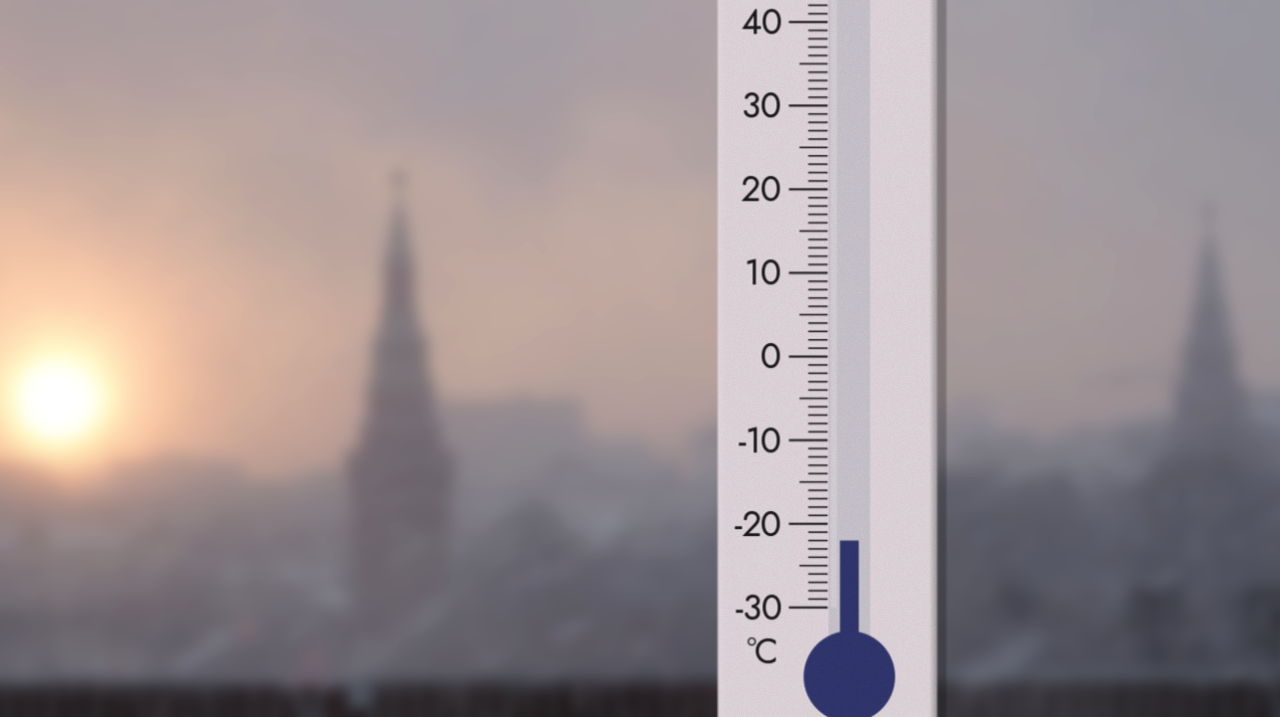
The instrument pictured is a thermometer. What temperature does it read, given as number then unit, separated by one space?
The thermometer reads -22 °C
